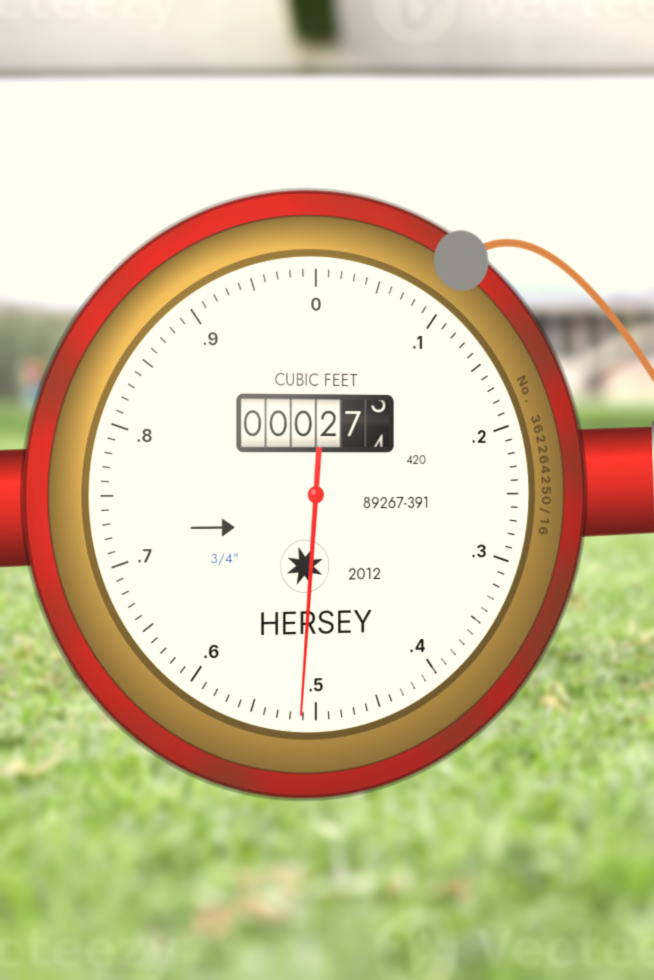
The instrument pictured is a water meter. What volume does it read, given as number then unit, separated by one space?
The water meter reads 273.51 ft³
